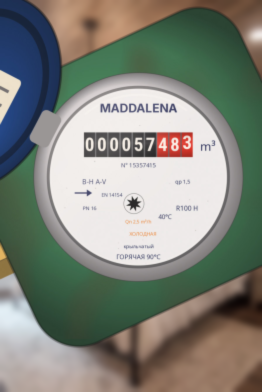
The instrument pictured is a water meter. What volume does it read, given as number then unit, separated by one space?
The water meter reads 57.483 m³
